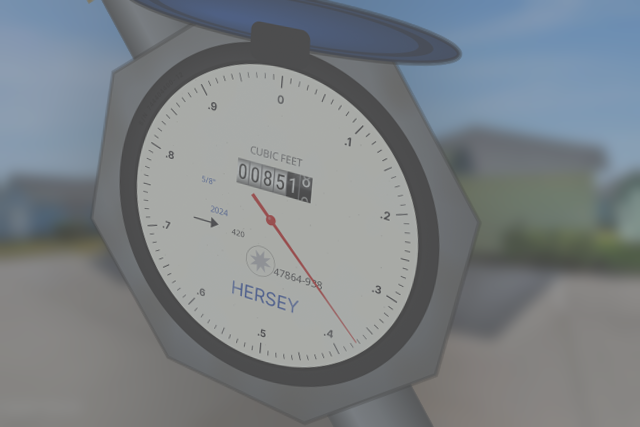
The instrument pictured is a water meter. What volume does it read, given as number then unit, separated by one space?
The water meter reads 8518.37 ft³
